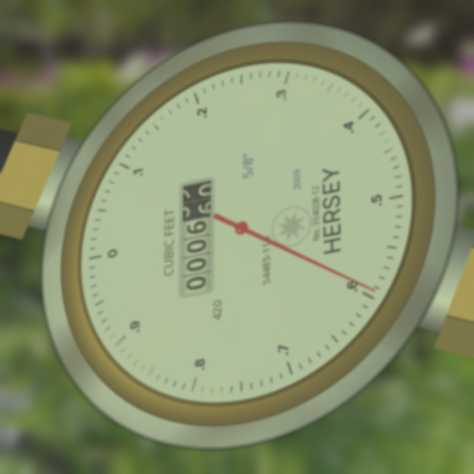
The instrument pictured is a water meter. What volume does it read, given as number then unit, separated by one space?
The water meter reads 659.59 ft³
